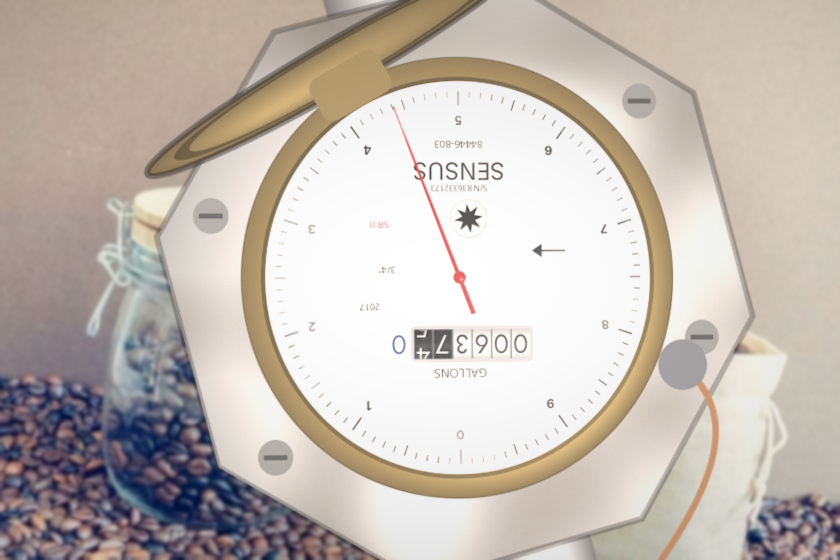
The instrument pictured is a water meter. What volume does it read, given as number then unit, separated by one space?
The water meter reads 63744.4 gal
